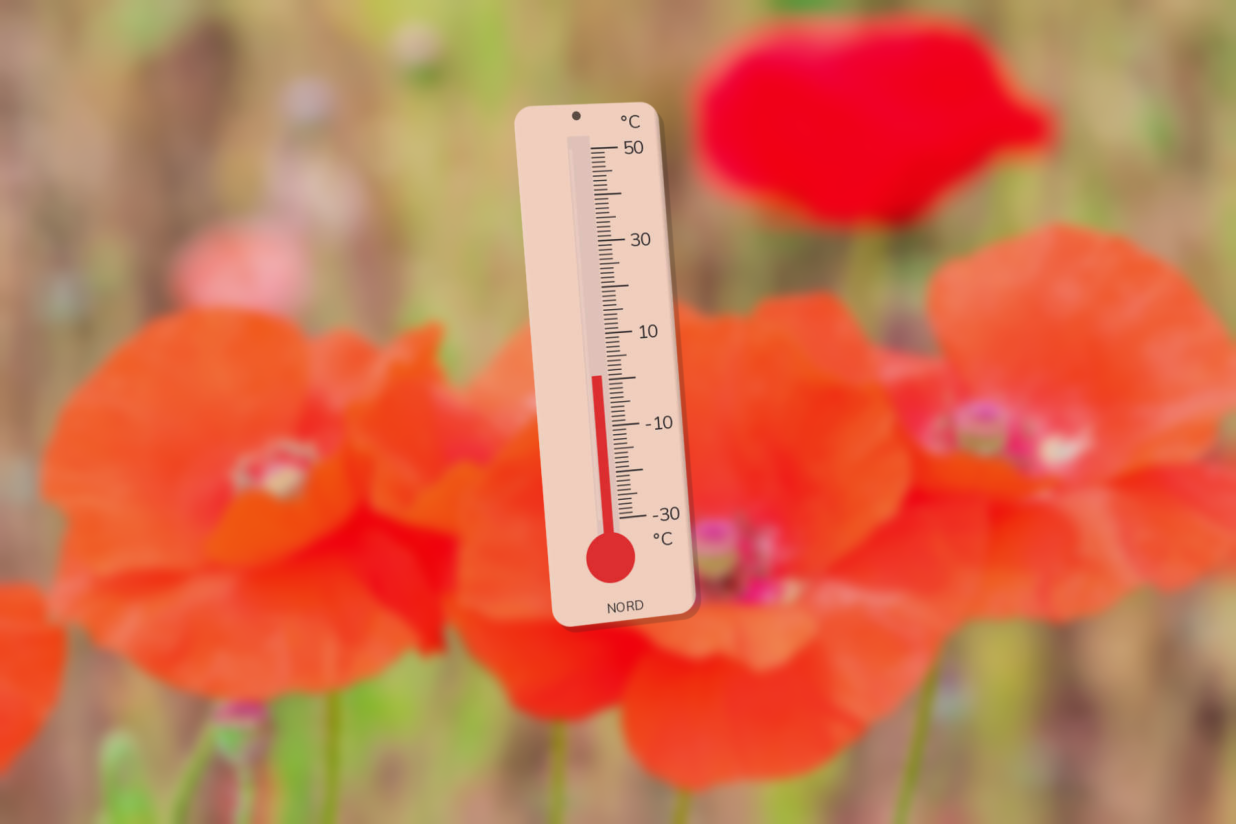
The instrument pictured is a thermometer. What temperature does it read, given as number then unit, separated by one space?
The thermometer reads 1 °C
